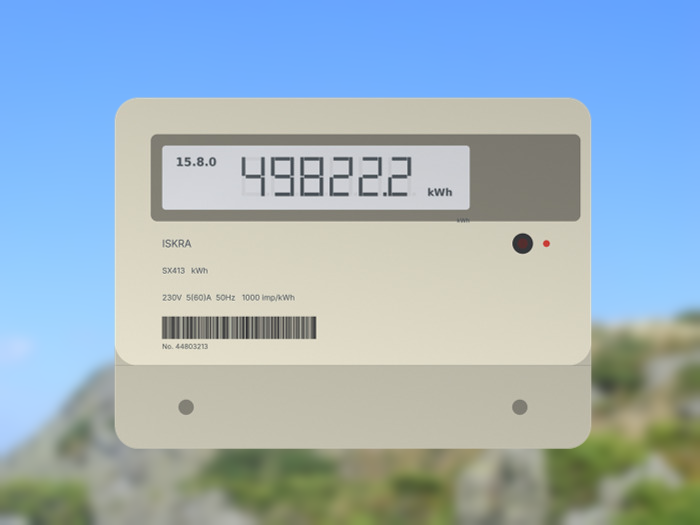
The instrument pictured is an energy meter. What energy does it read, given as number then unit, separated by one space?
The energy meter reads 49822.2 kWh
